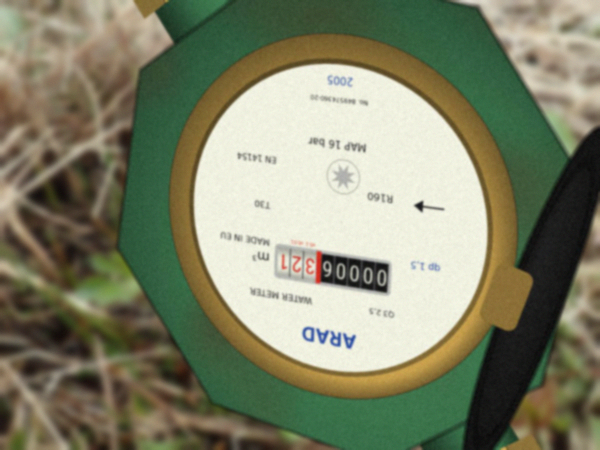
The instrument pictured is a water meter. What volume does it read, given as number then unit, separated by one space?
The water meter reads 6.321 m³
